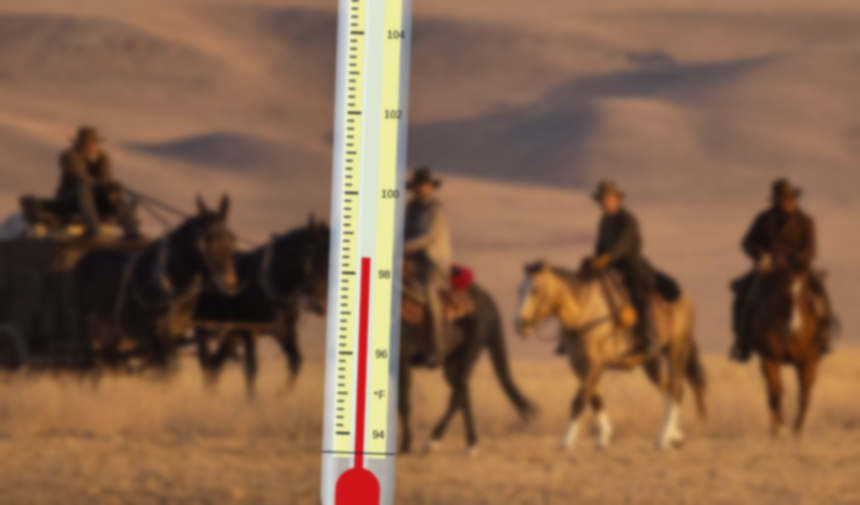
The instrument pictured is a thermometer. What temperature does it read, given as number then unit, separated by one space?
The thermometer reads 98.4 °F
